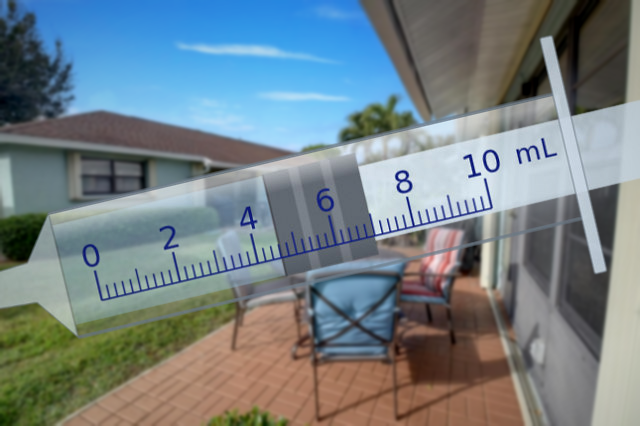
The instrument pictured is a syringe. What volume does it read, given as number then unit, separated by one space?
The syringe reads 4.6 mL
